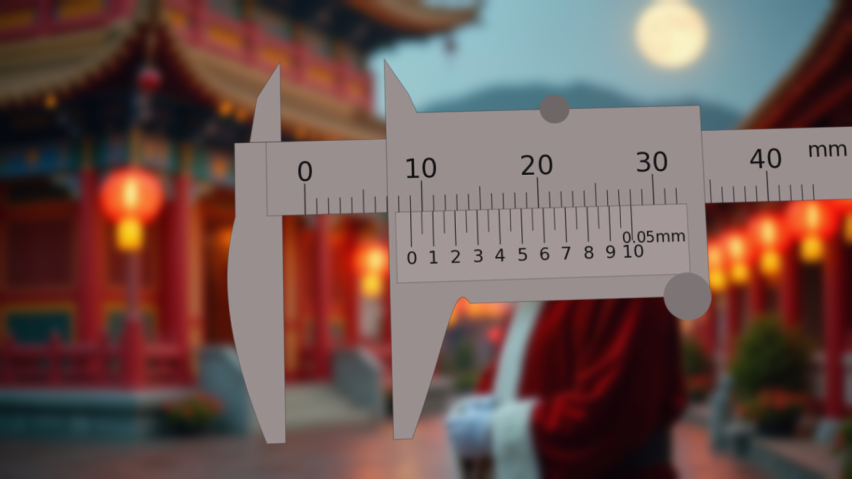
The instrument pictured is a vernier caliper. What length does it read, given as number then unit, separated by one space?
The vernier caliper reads 9.0 mm
